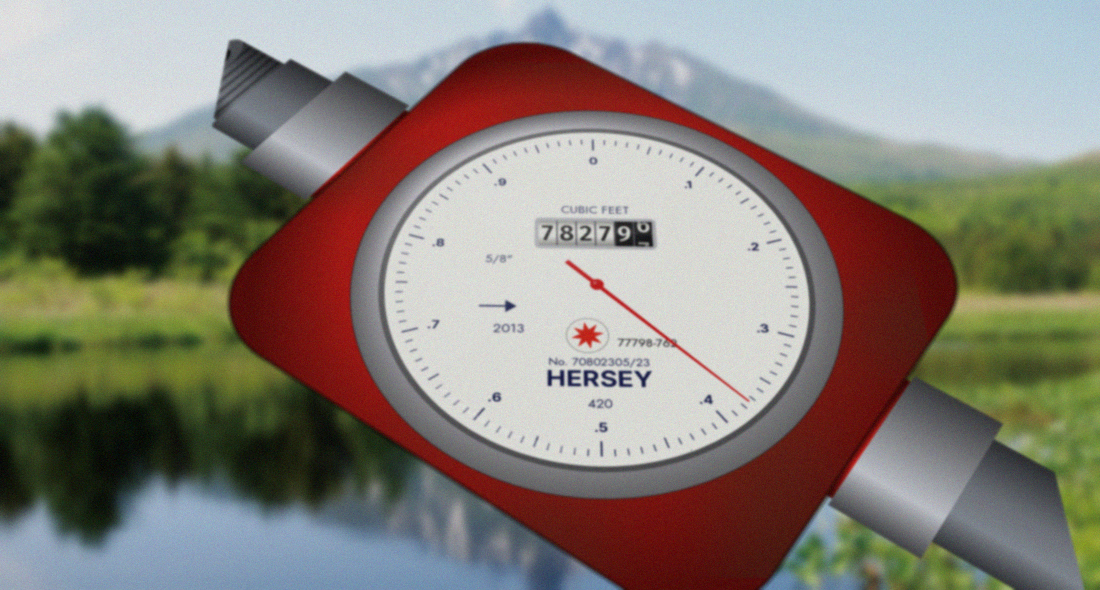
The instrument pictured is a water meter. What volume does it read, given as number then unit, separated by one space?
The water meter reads 782796.37 ft³
